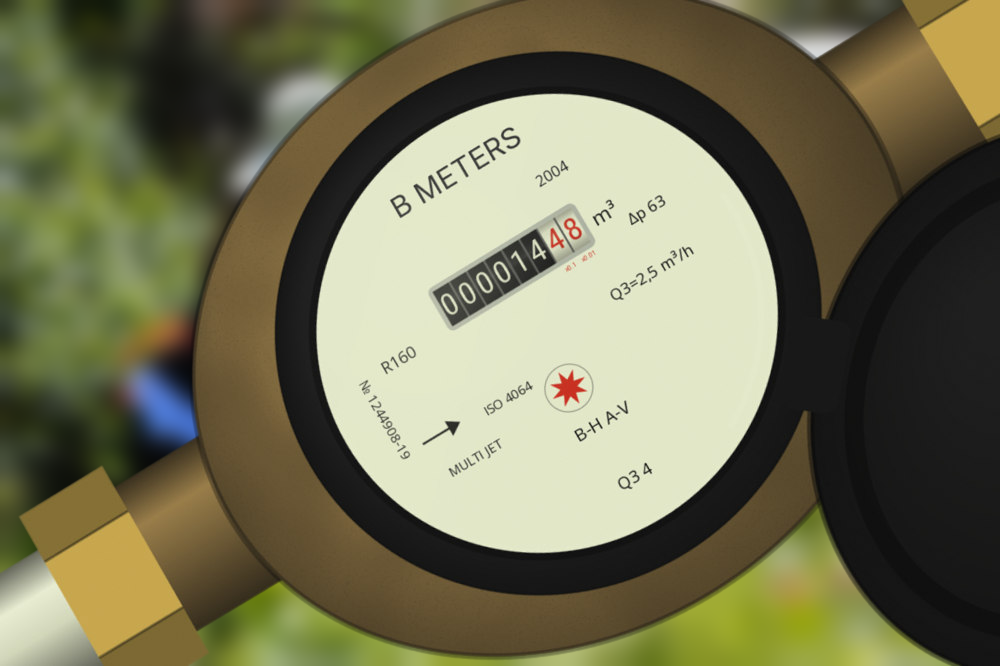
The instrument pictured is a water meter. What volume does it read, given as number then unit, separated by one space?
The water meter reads 14.48 m³
